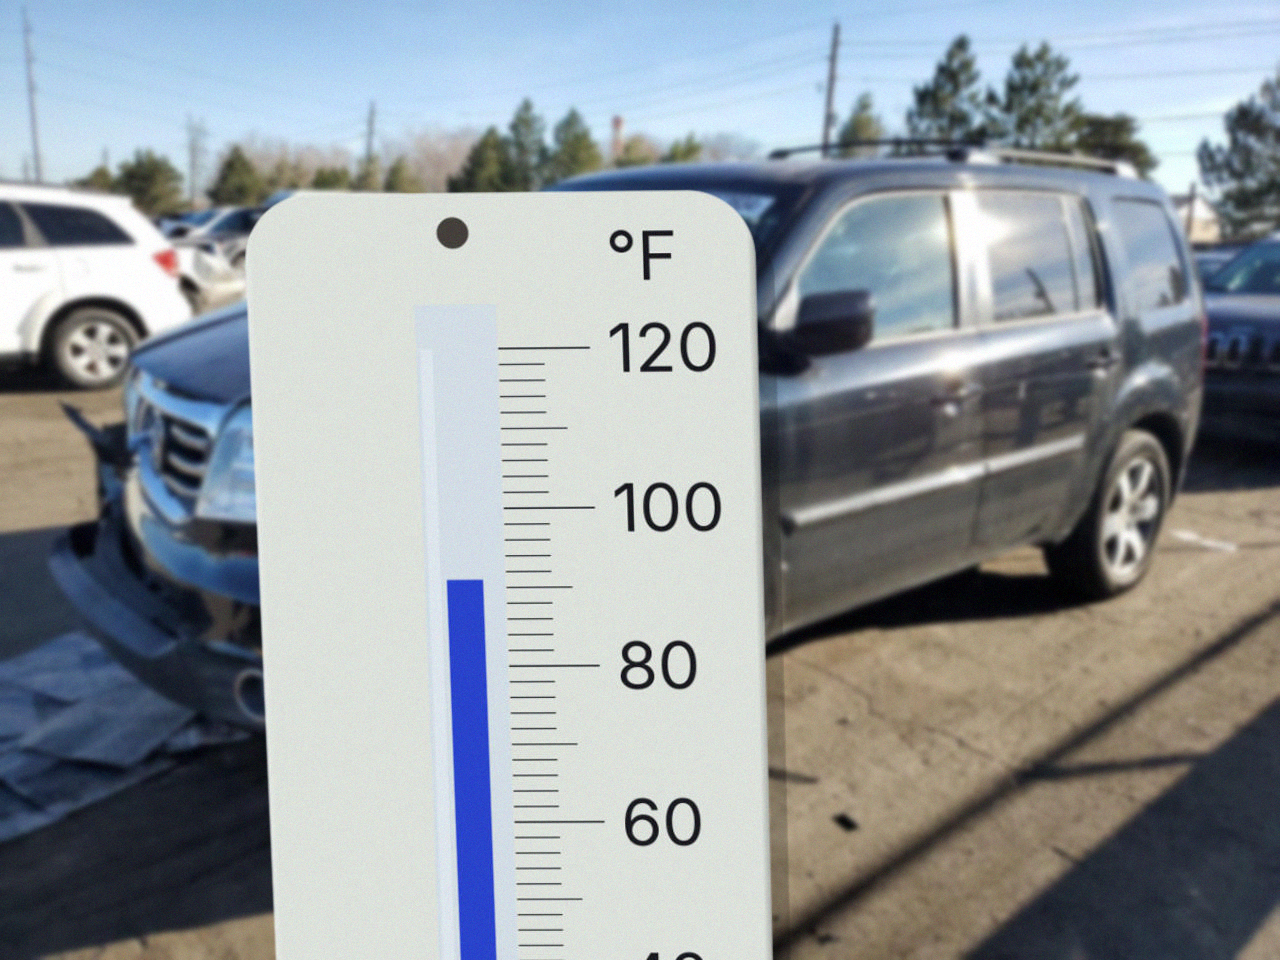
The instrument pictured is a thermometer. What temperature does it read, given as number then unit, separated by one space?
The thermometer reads 91 °F
